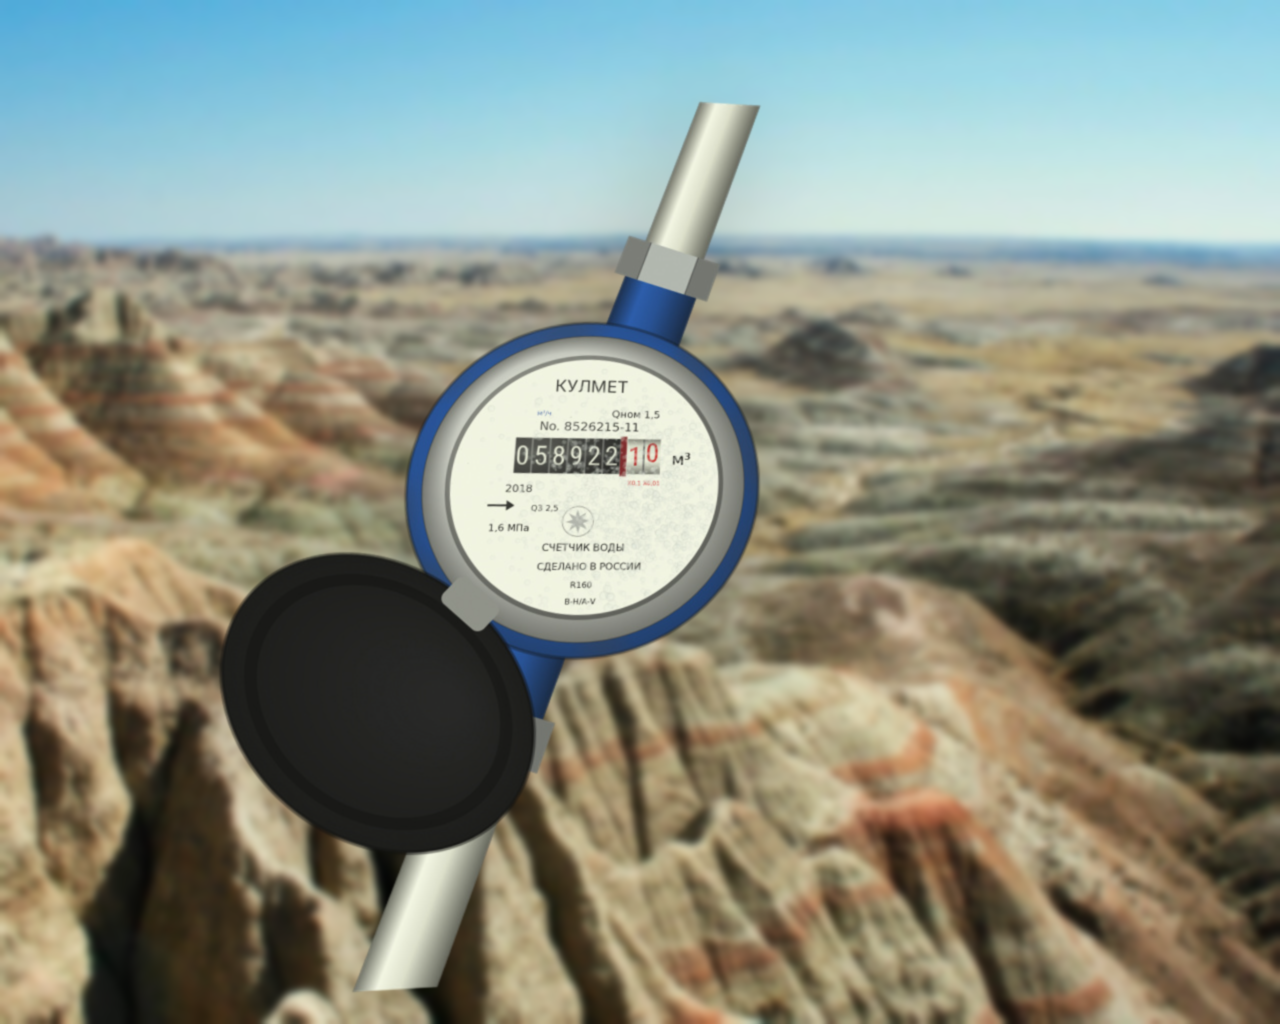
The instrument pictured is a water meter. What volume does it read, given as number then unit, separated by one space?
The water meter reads 58922.10 m³
